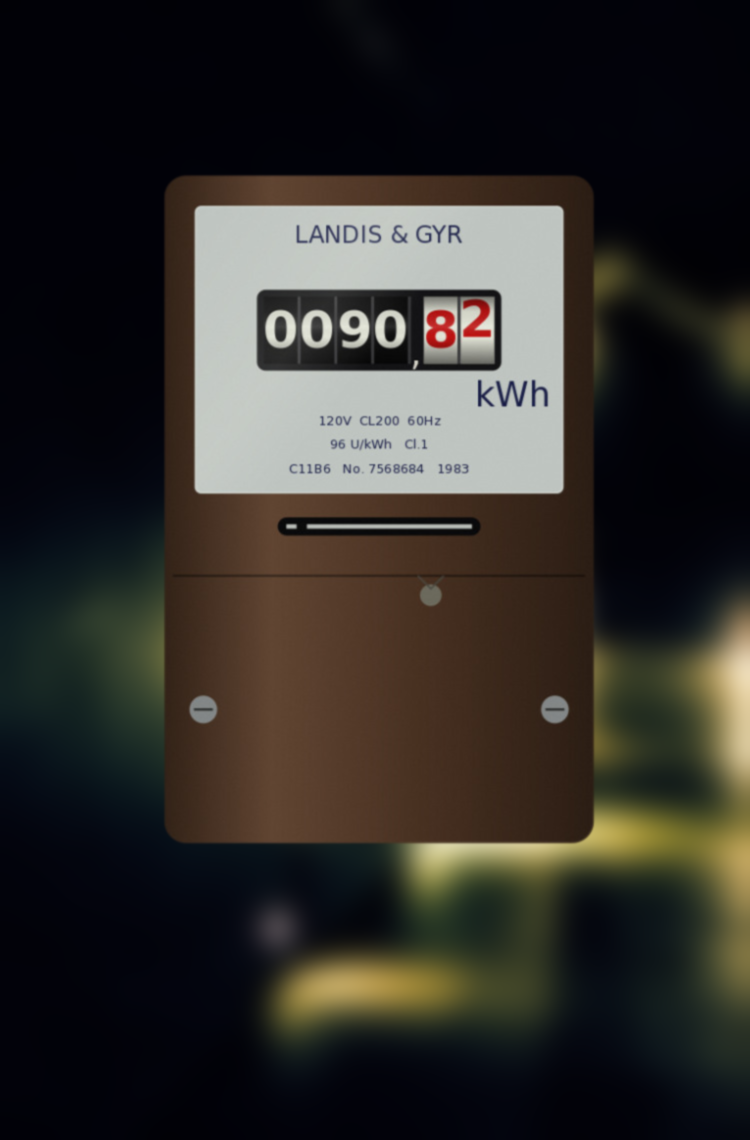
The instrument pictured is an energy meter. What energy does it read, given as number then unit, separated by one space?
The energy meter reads 90.82 kWh
